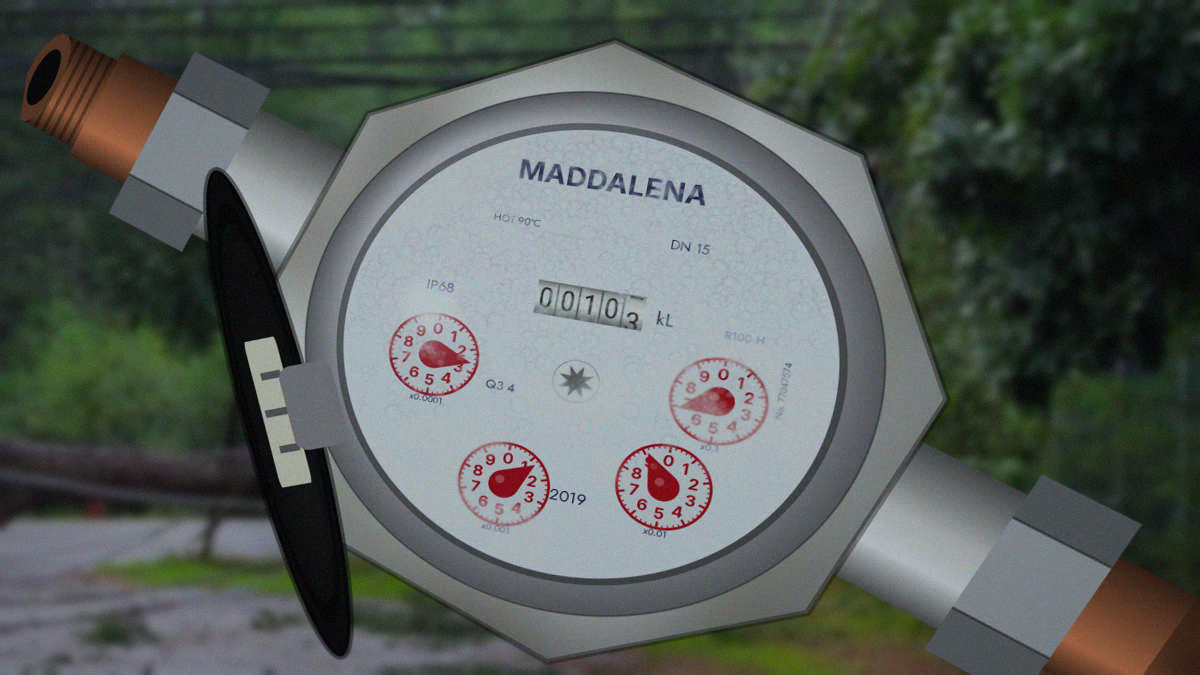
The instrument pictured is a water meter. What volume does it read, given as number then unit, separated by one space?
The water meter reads 102.6912 kL
